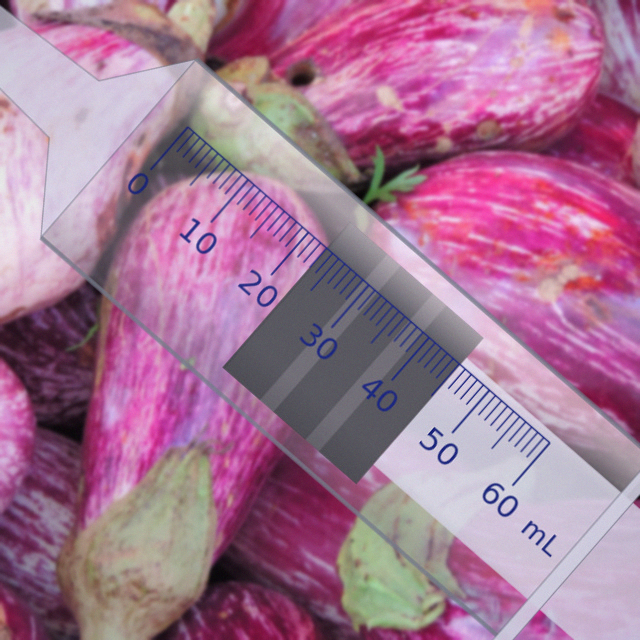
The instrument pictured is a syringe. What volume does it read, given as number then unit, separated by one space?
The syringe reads 23 mL
